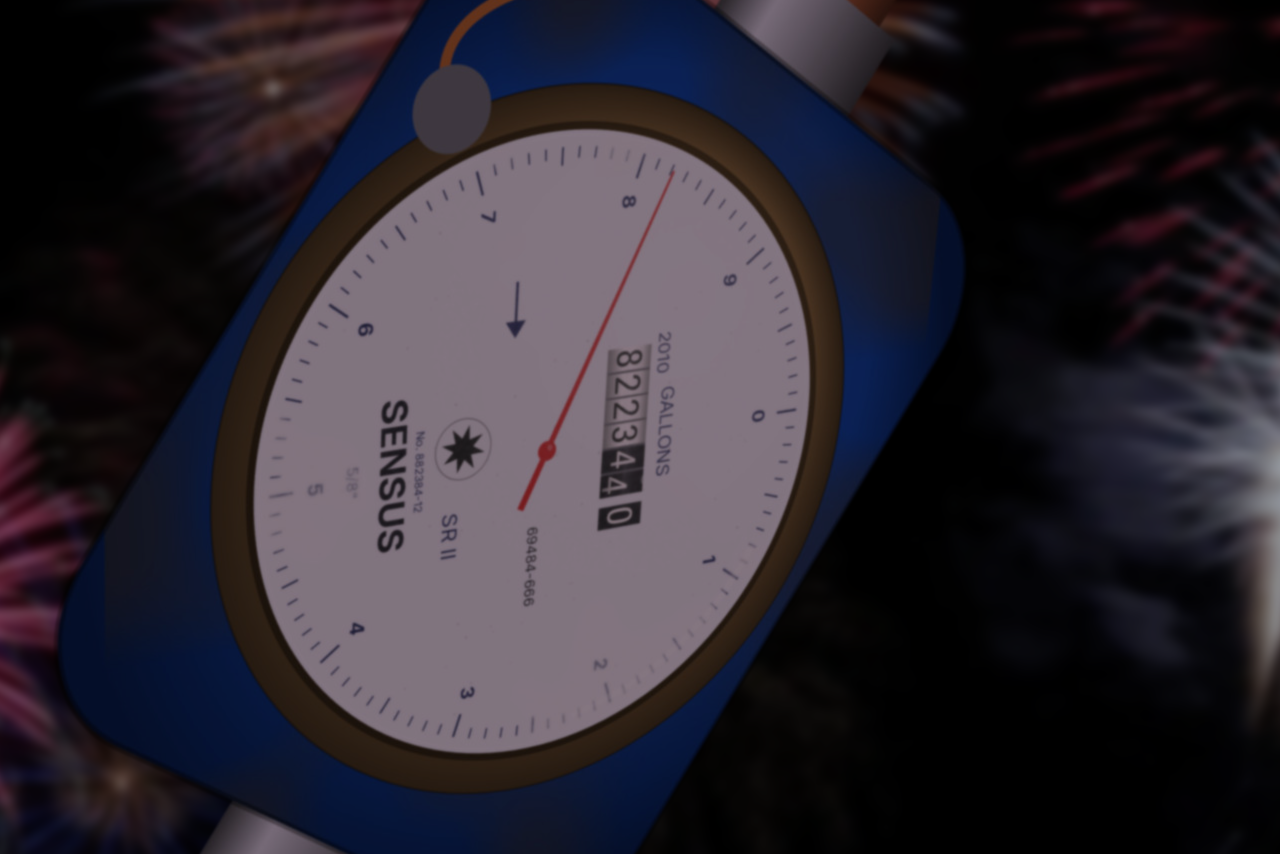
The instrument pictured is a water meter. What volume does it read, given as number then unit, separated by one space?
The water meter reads 8223438.2 gal
